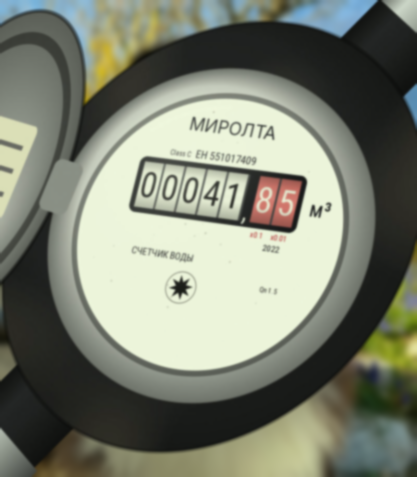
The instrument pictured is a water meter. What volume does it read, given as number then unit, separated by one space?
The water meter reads 41.85 m³
